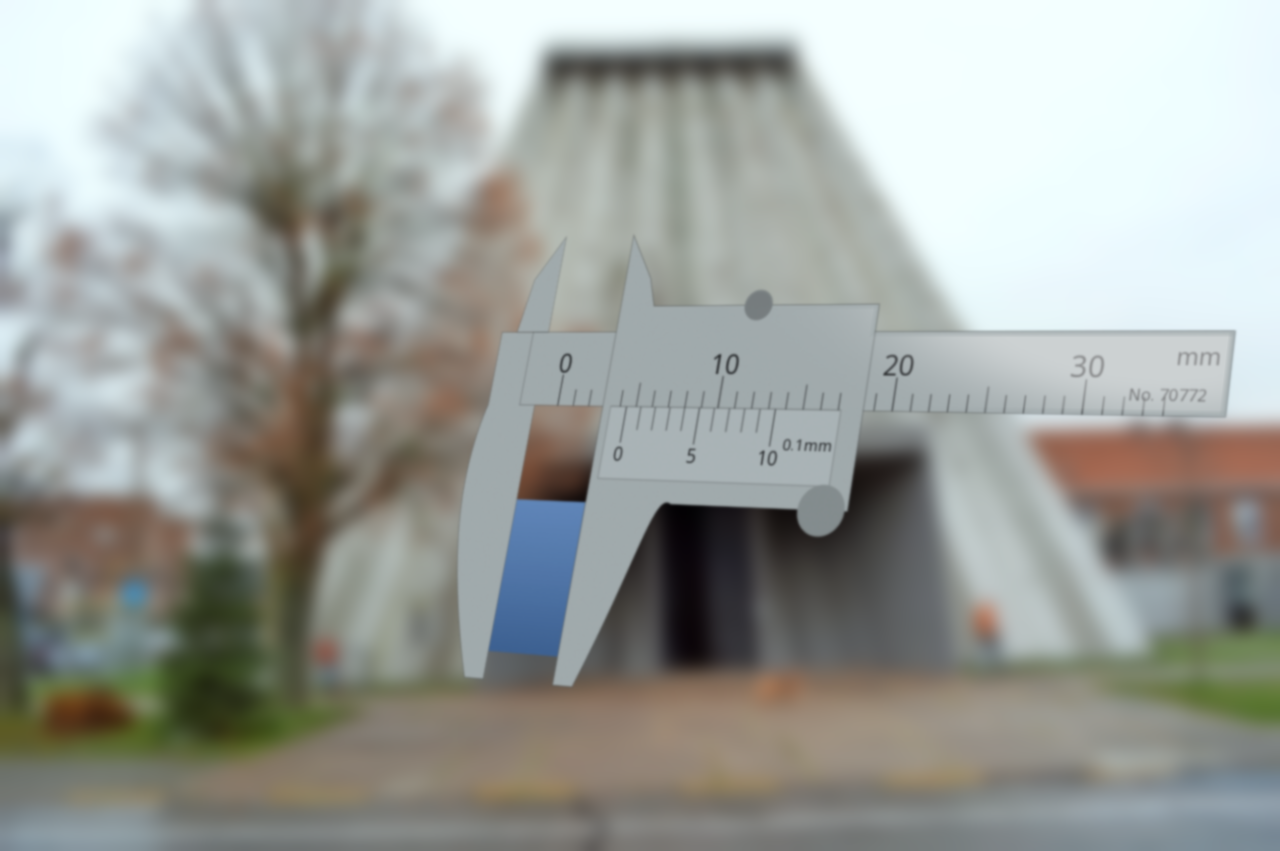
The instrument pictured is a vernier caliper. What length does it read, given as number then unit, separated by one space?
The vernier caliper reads 4.4 mm
